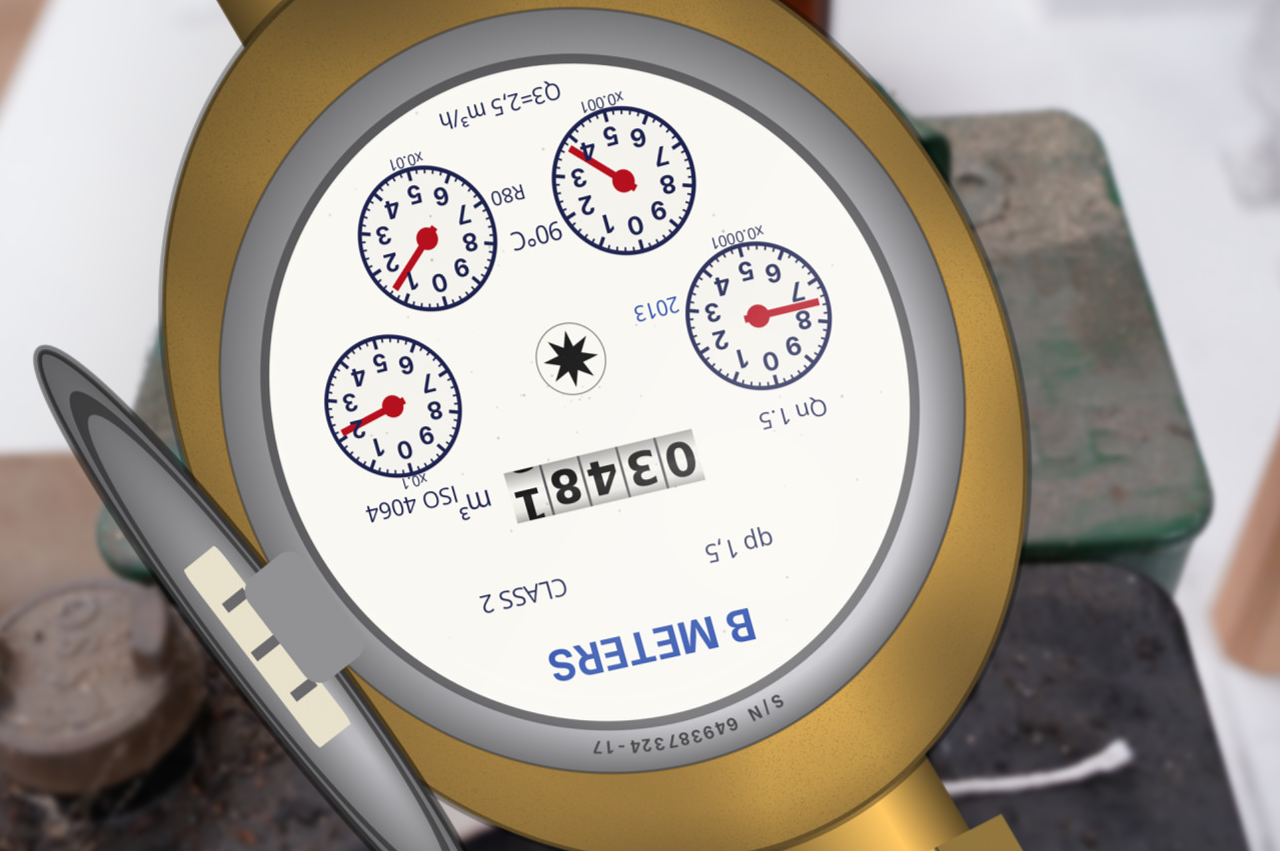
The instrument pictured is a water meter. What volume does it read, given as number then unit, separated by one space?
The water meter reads 3481.2137 m³
